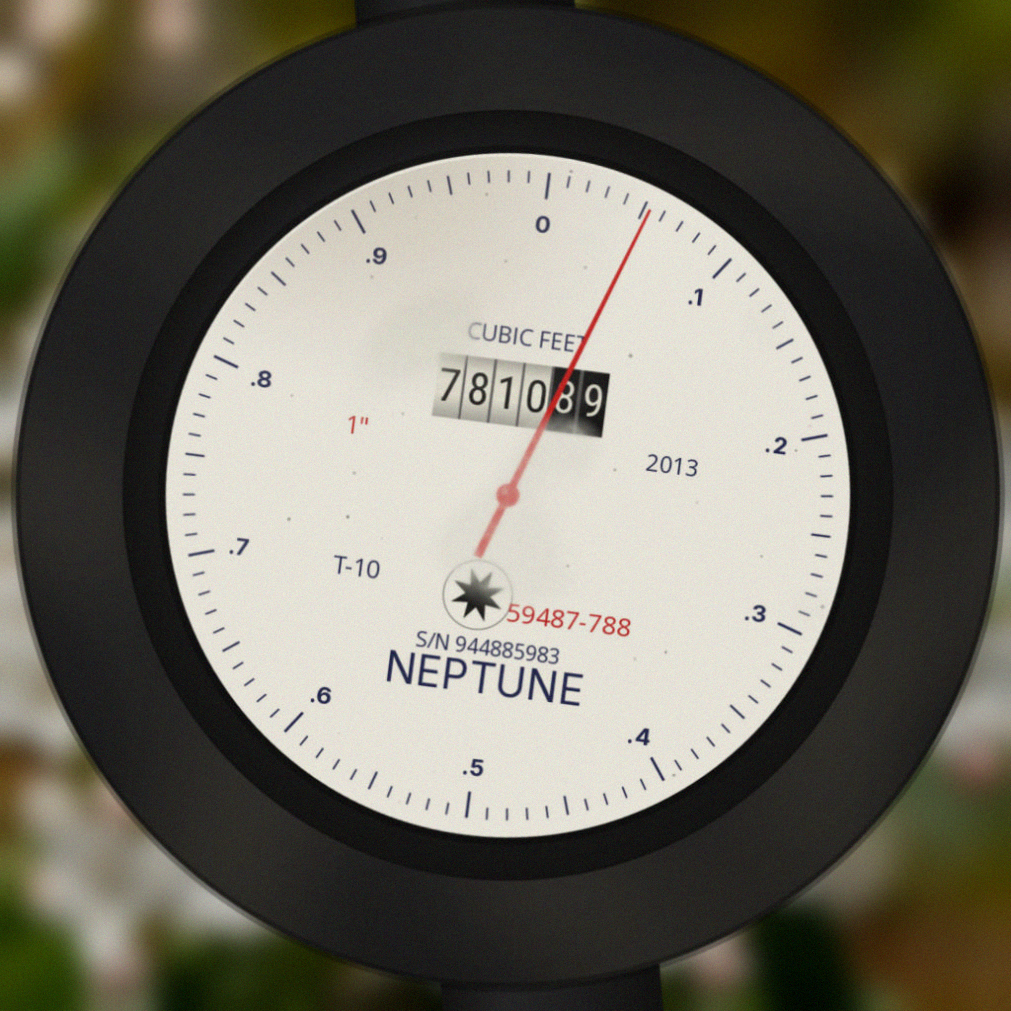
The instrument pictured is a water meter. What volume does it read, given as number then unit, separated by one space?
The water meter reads 781089.05 ft³
